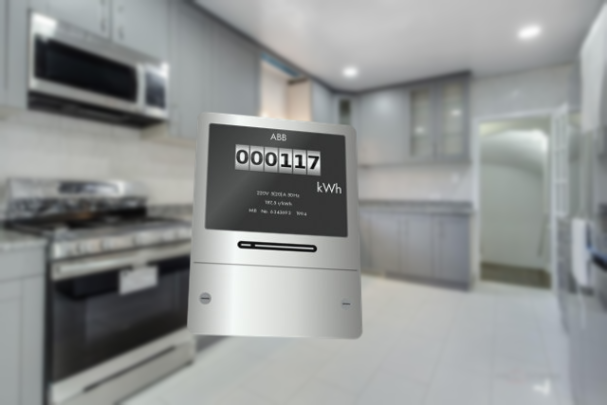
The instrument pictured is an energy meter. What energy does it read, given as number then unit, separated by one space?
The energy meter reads 117 kWh
